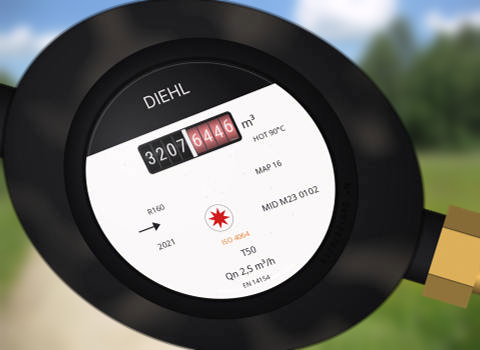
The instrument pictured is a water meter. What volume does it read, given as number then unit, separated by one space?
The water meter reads 3207.6446 m³
